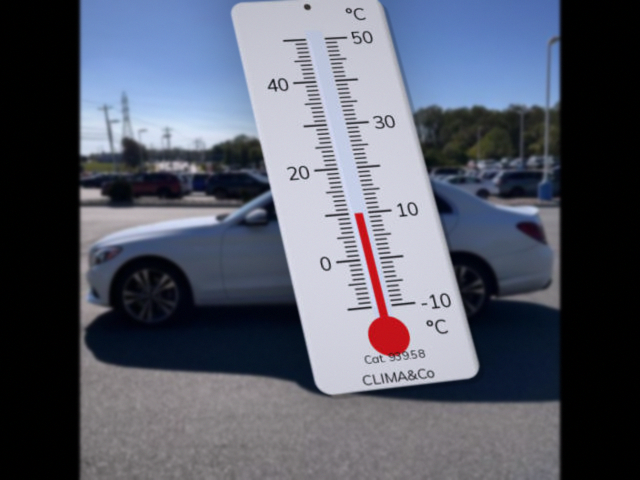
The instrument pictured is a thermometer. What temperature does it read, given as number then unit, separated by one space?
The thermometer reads 10 °C
